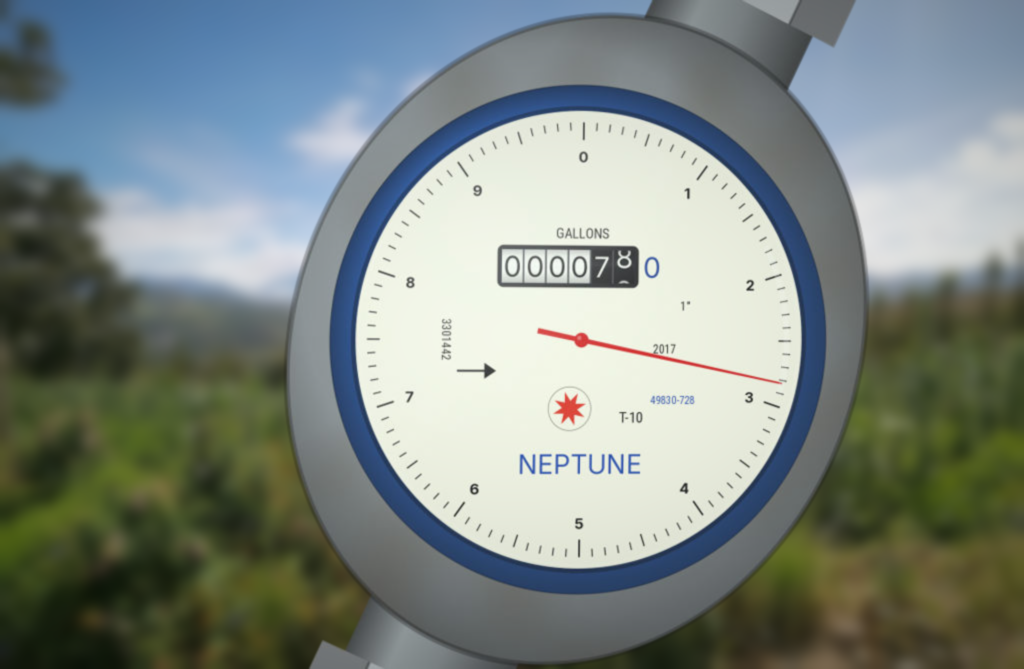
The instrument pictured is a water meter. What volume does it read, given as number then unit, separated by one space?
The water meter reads 782.8 gal
